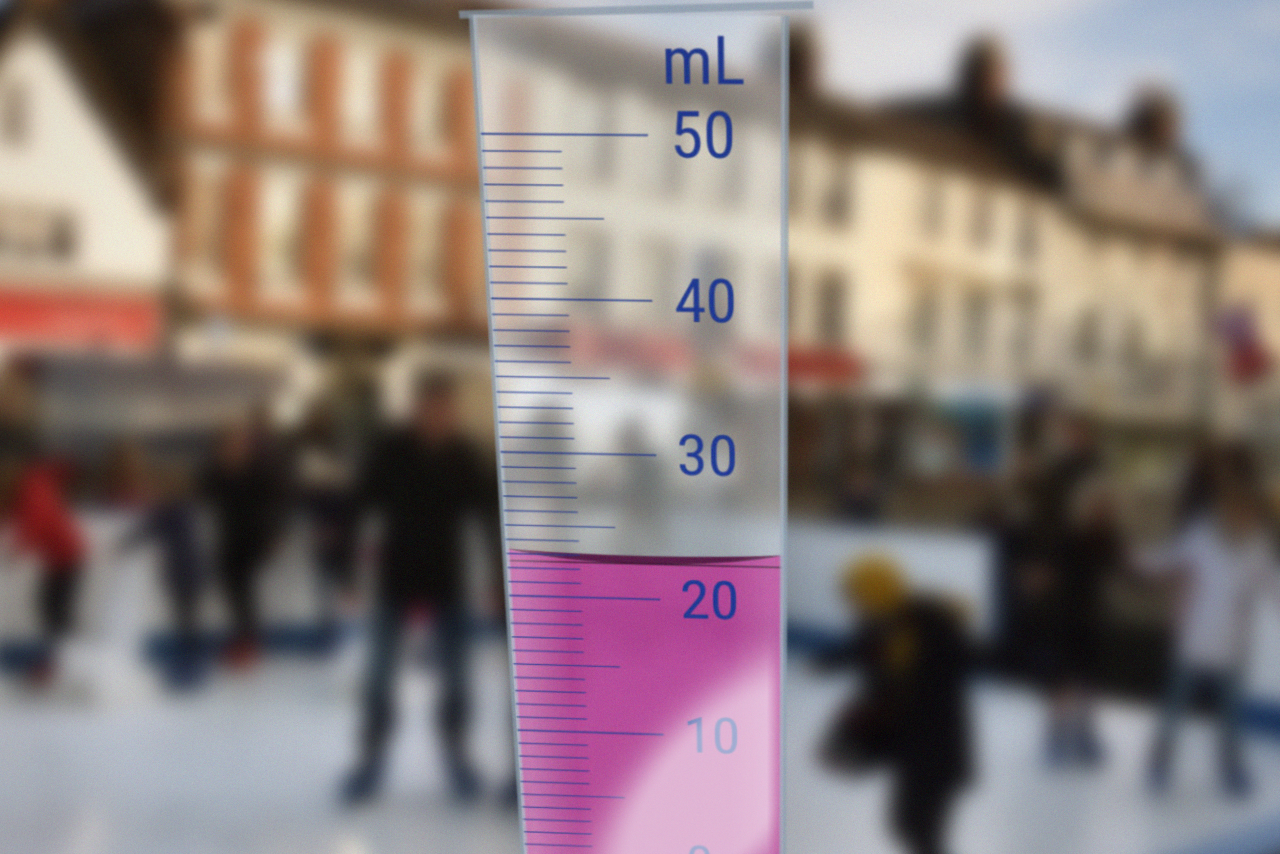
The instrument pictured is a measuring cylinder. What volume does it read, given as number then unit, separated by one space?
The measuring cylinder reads 22.5 mL
